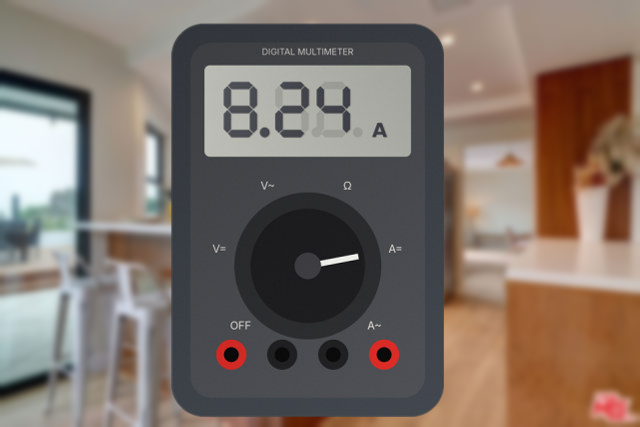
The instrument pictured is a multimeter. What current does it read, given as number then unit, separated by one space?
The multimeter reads 8.24 A
